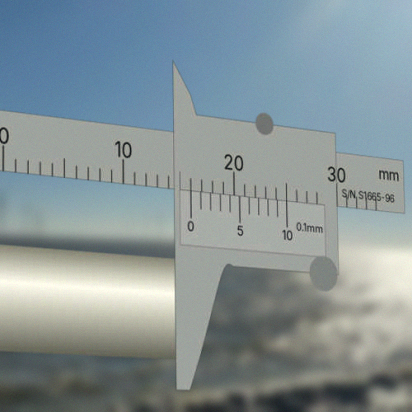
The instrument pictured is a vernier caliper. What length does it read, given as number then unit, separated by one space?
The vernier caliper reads 16.0 mm
